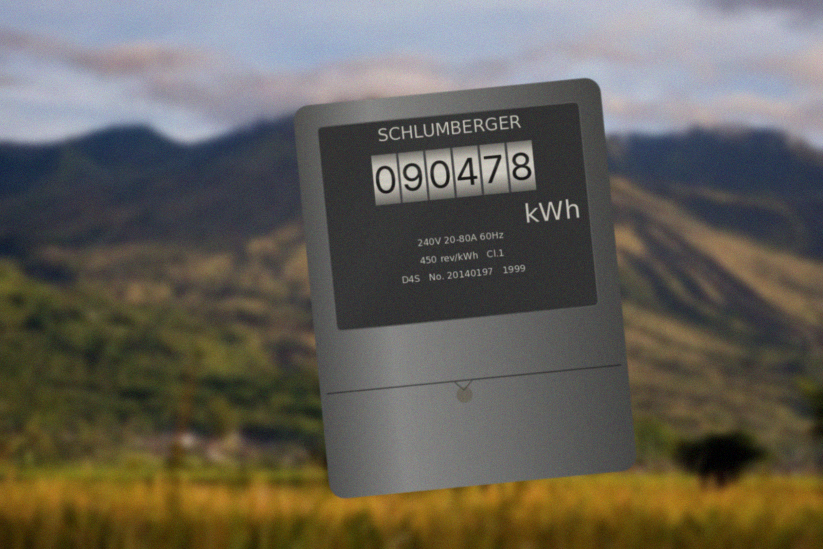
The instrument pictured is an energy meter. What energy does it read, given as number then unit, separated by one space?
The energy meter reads 90478 kWh
